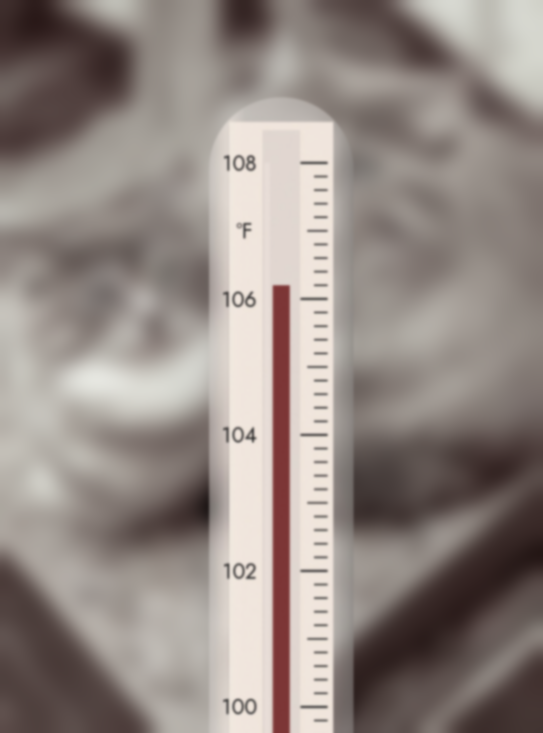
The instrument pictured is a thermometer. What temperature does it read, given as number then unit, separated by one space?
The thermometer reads 106.2 °F
